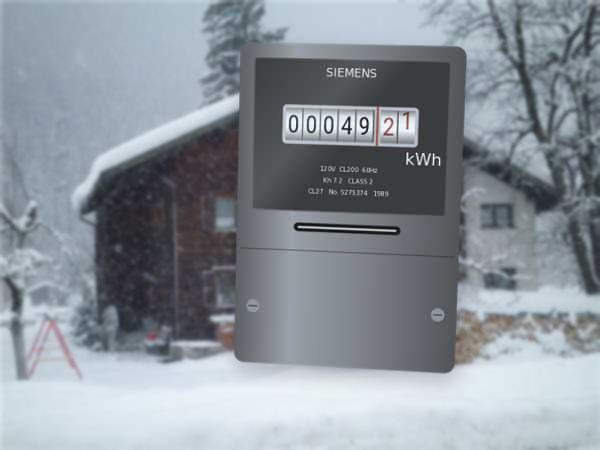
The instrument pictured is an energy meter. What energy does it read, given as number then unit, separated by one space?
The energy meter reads 49.21 kWh
